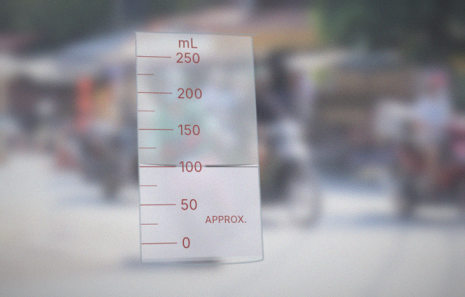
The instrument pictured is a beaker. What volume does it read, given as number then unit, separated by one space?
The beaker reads 100 mL
